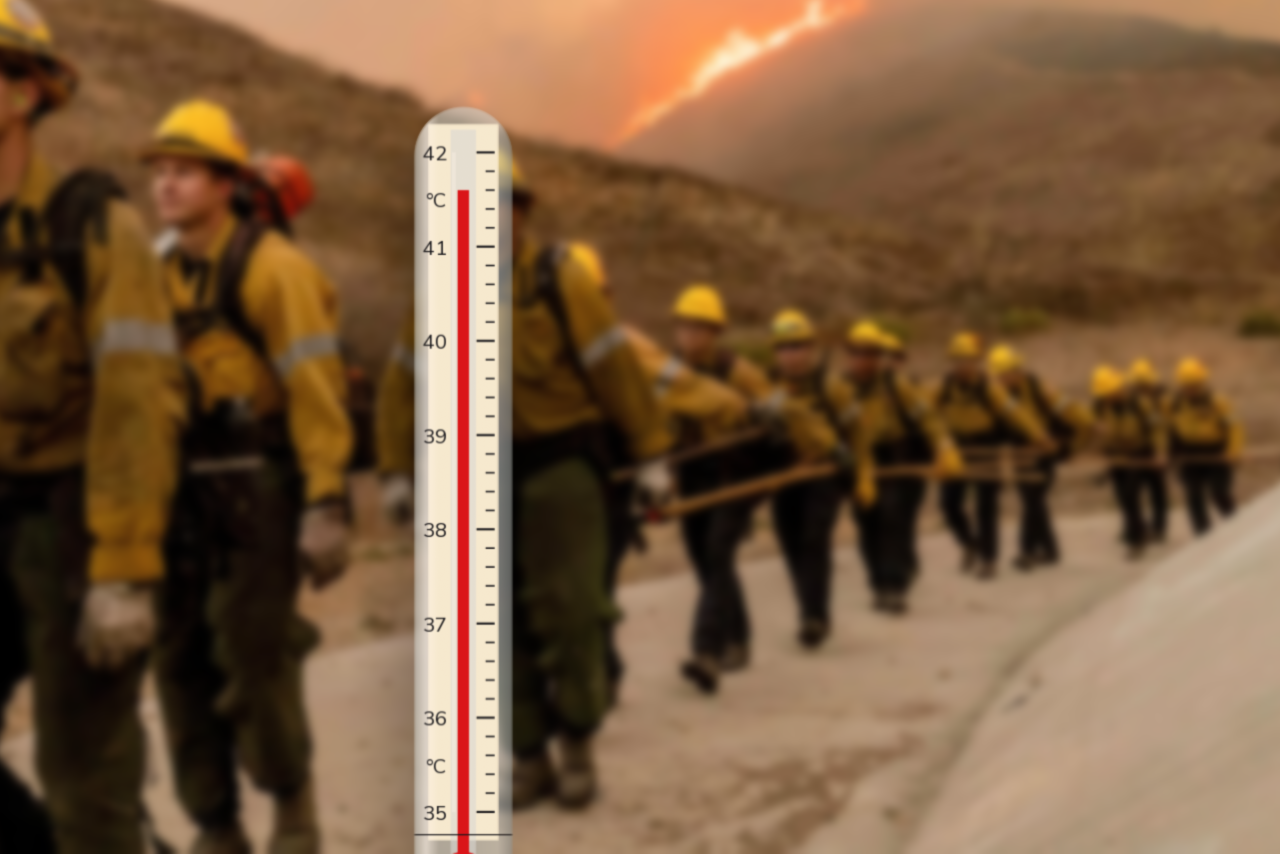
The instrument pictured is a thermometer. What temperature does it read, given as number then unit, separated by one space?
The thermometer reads 41.6 °C
